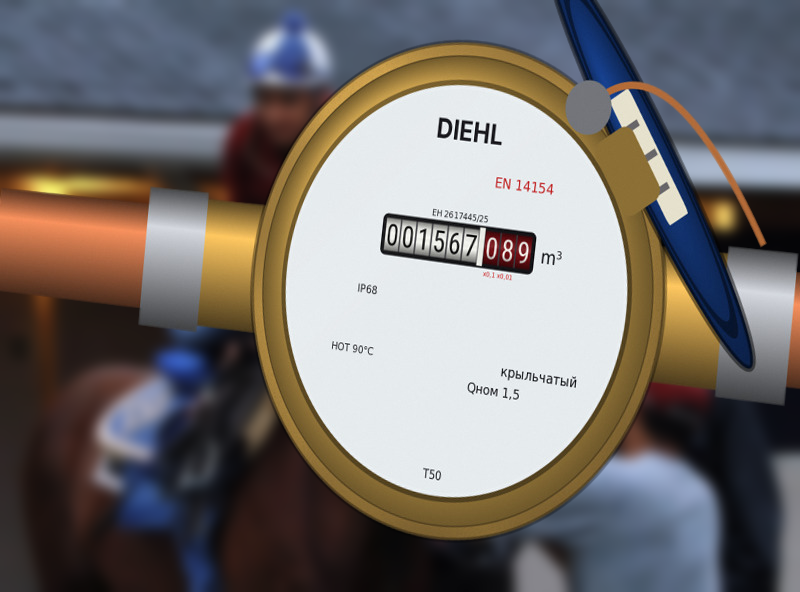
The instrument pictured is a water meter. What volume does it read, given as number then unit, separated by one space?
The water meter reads 1567.089 m³
